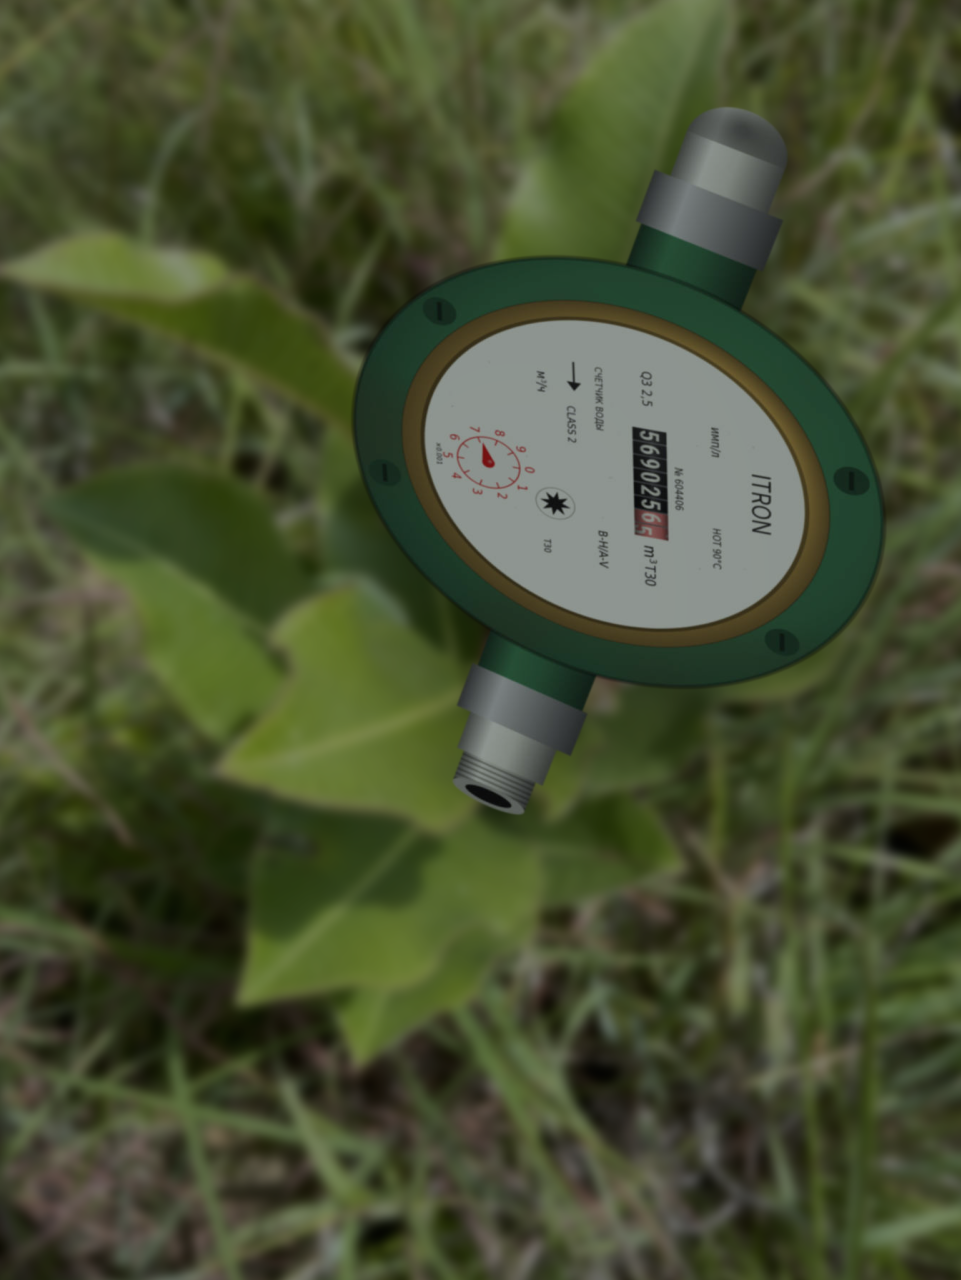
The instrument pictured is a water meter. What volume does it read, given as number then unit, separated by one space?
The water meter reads 569025.647 m³
